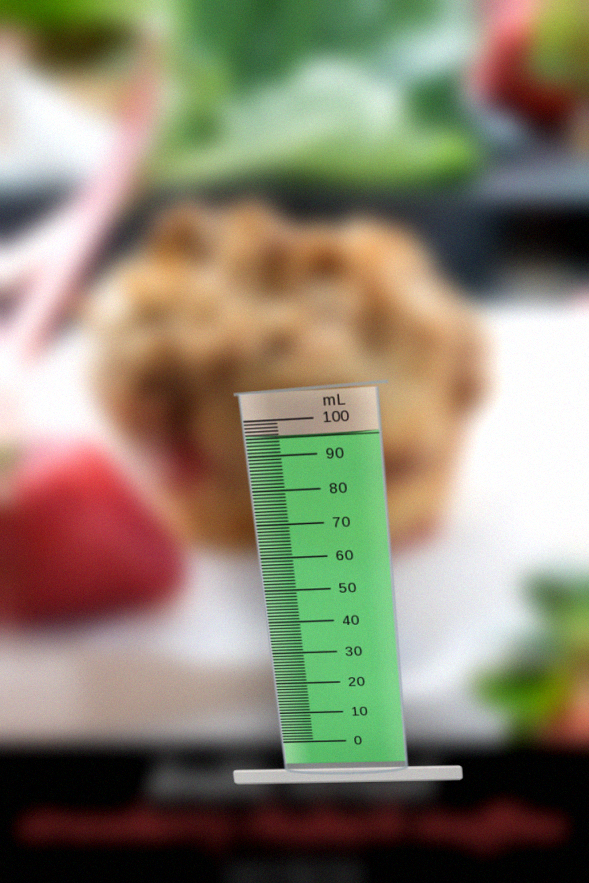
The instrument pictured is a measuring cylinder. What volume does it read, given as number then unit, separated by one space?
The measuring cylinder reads 95 mL
